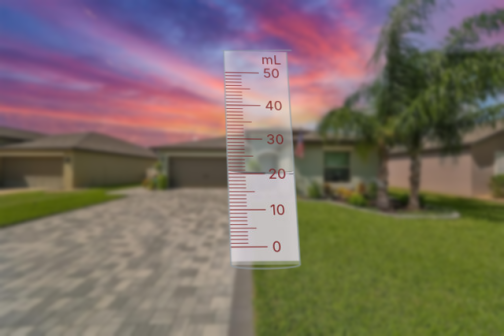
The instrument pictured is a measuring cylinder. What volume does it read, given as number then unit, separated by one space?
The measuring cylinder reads 20 mL
